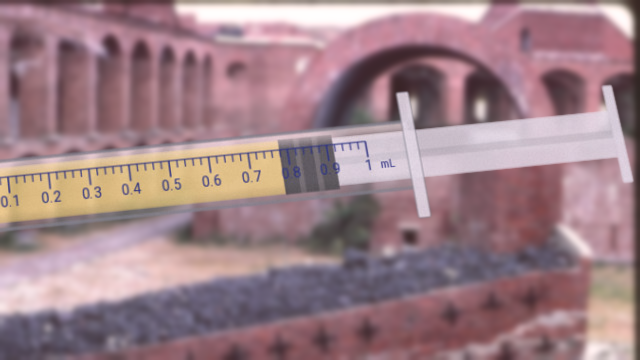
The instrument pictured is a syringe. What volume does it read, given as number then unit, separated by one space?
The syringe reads 0.78 mL
